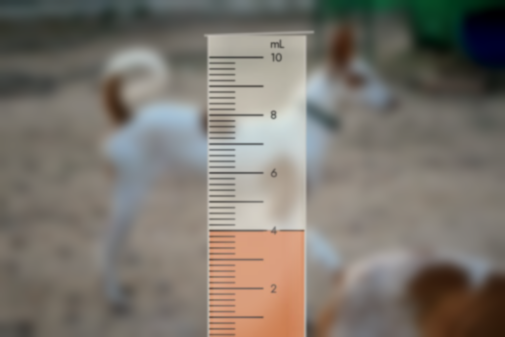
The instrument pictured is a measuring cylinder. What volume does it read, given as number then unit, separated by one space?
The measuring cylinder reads 4 mL
